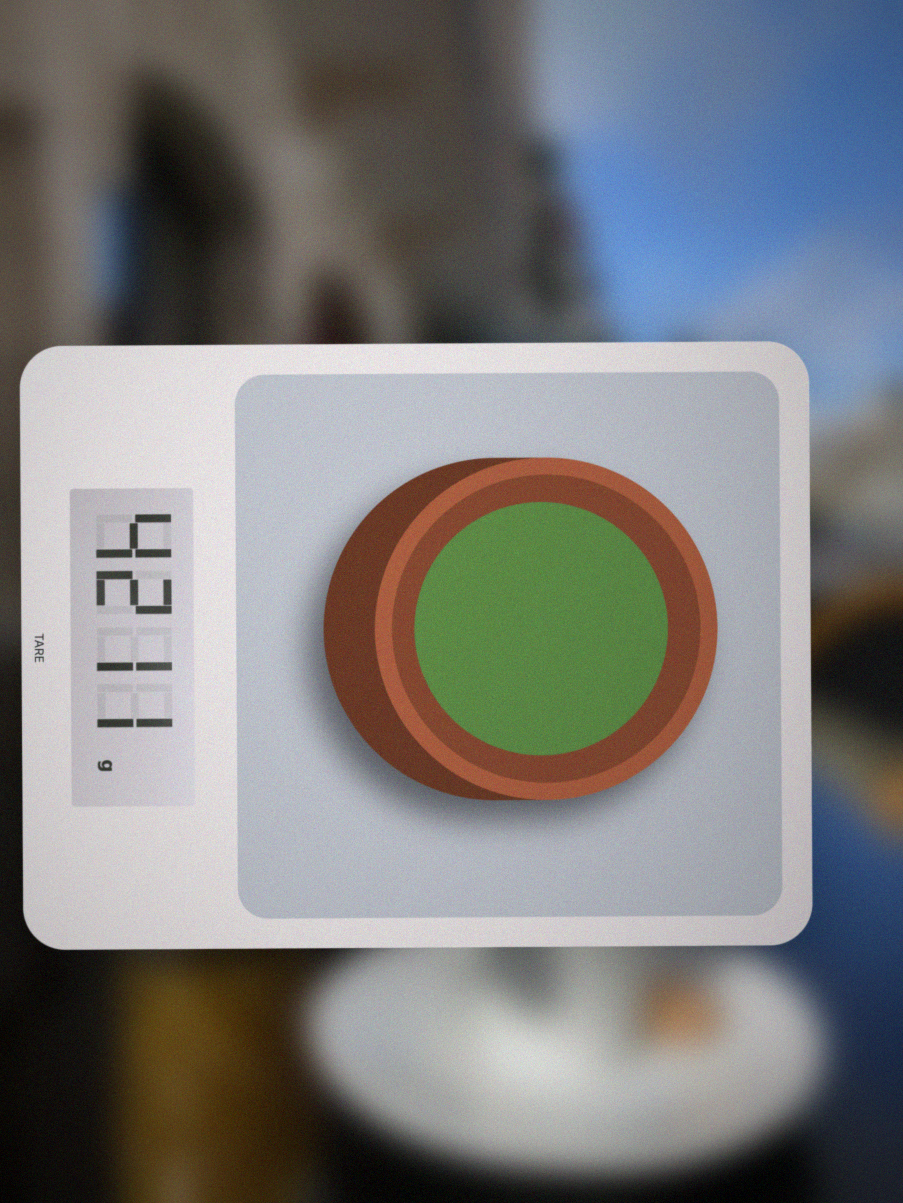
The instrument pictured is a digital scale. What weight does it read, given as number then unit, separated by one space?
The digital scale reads 4211 g
